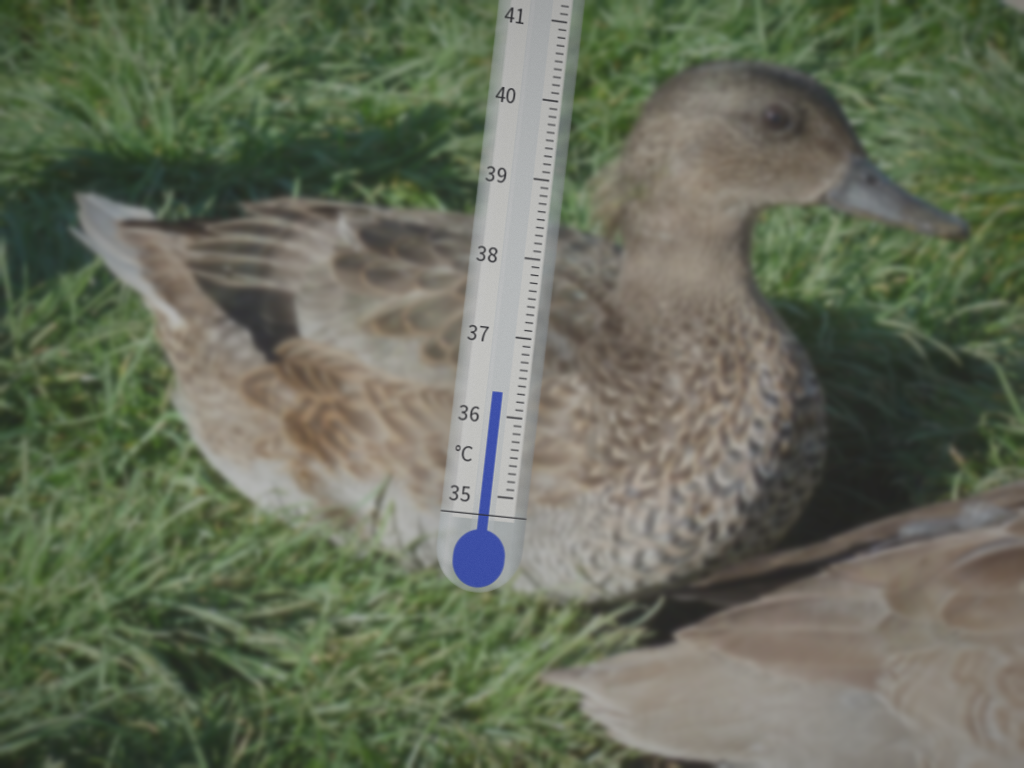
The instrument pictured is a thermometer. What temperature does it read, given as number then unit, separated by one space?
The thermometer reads 36.3 °C
